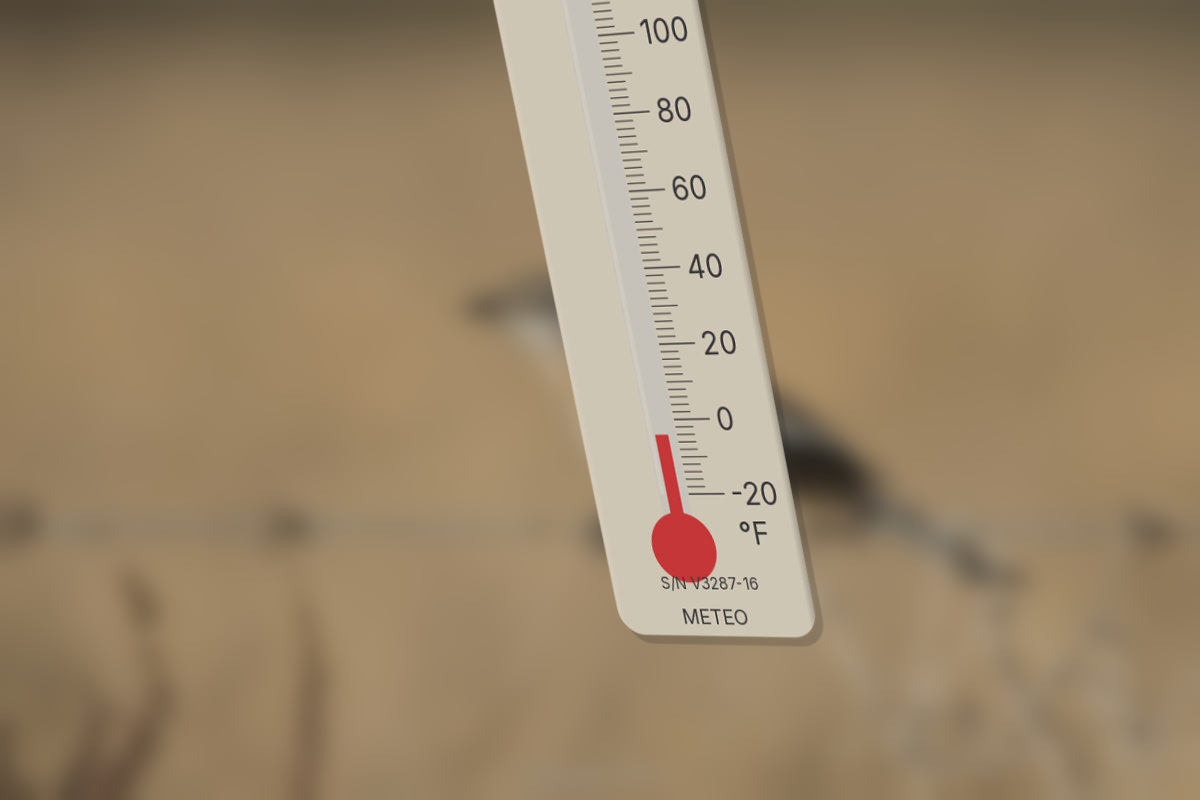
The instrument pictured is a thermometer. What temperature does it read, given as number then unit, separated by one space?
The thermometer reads -4 °F
